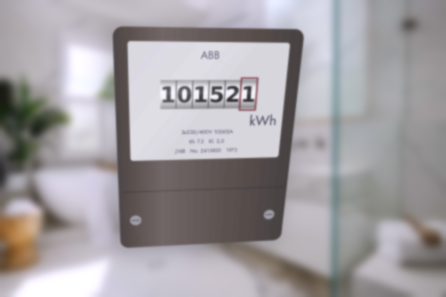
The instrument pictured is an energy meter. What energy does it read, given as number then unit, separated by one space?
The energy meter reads 10152.1 kWh
